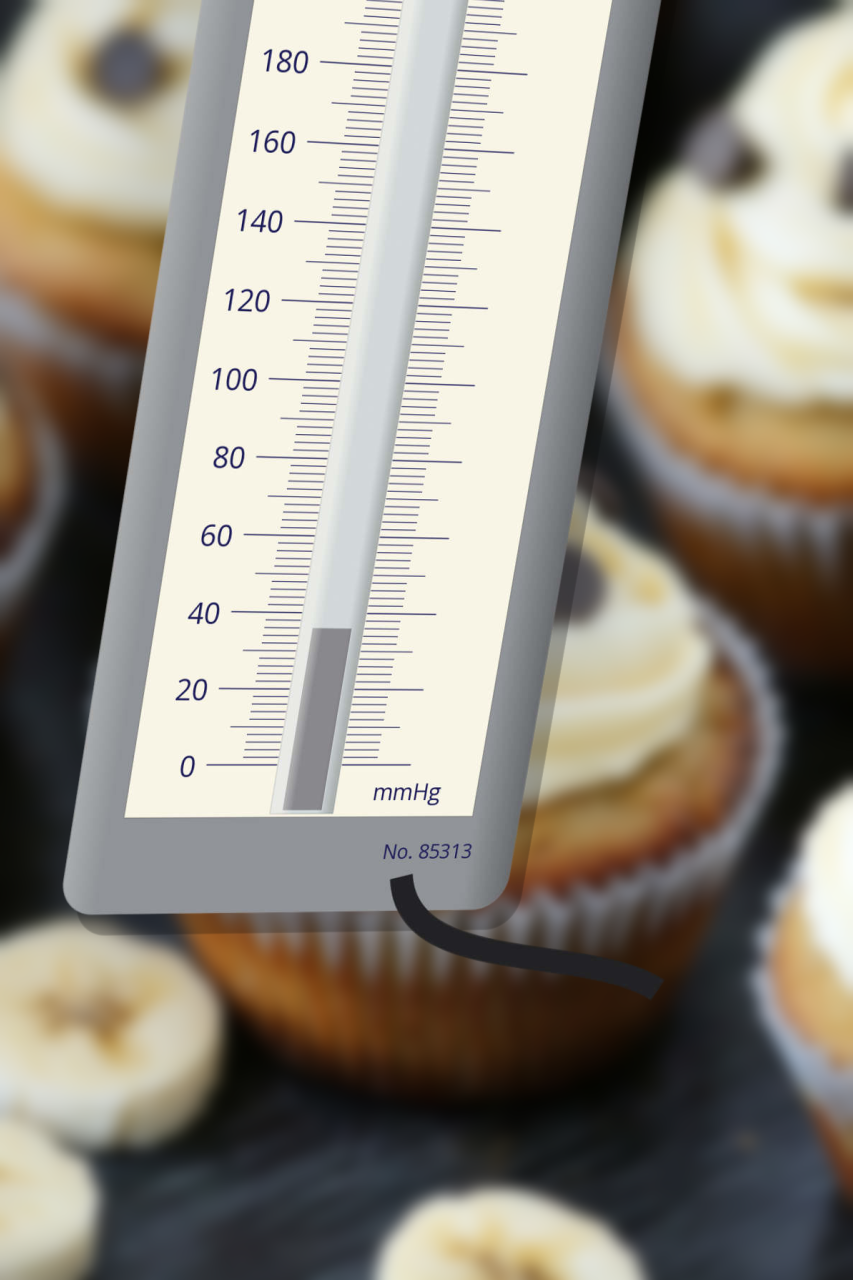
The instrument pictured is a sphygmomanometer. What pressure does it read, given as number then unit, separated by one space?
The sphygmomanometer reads 36 mmHg
